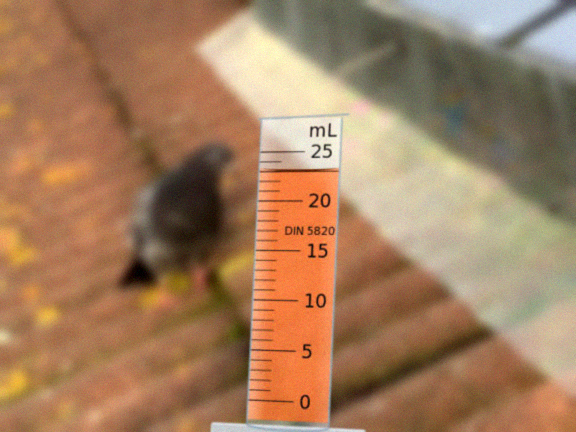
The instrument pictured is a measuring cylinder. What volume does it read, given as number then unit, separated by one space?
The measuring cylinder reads 23 mL
